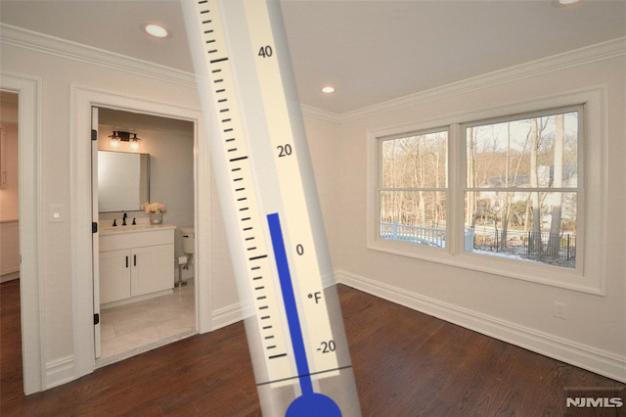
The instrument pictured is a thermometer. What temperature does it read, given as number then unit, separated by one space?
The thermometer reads 8 °F
